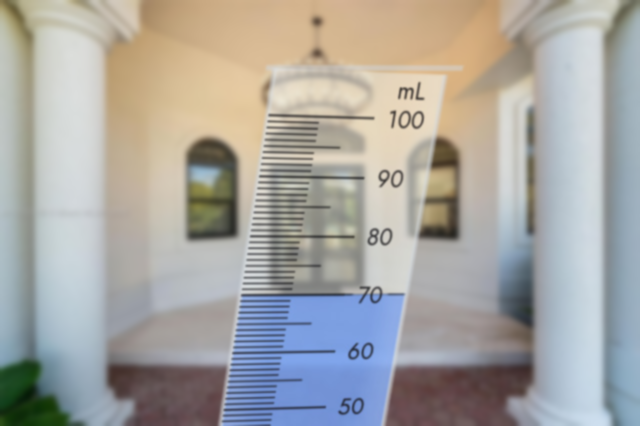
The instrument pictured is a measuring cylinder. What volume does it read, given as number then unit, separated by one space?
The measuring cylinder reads 70 mL
